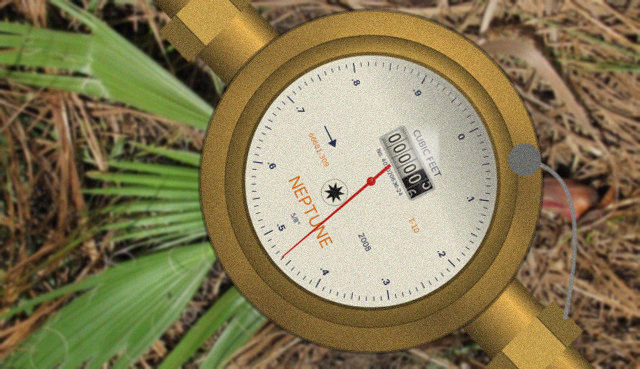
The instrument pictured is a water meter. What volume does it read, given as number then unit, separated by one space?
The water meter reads 5.46 ft³
